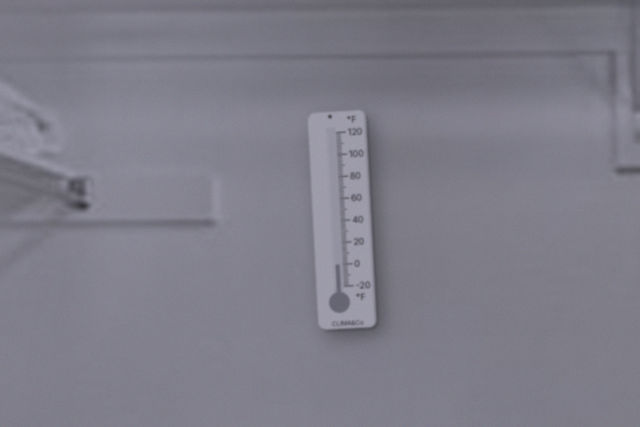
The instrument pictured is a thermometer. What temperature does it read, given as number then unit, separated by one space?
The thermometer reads 0 °F
